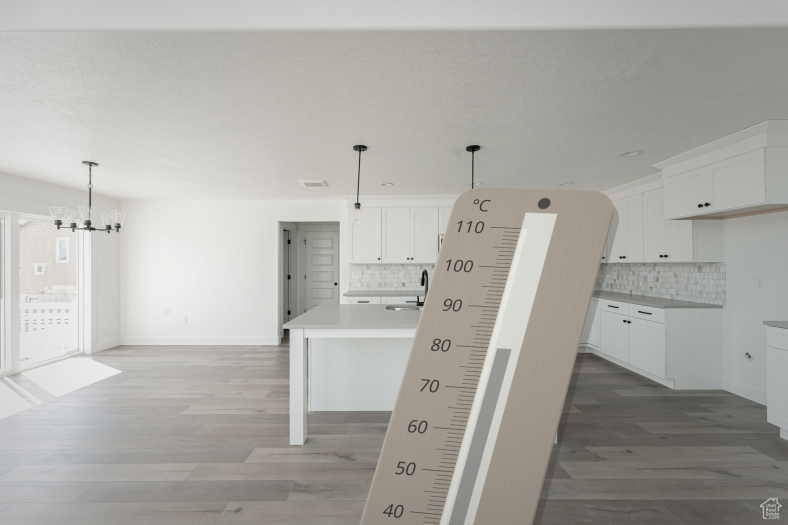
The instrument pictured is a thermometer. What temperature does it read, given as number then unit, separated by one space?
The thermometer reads 80 °C
